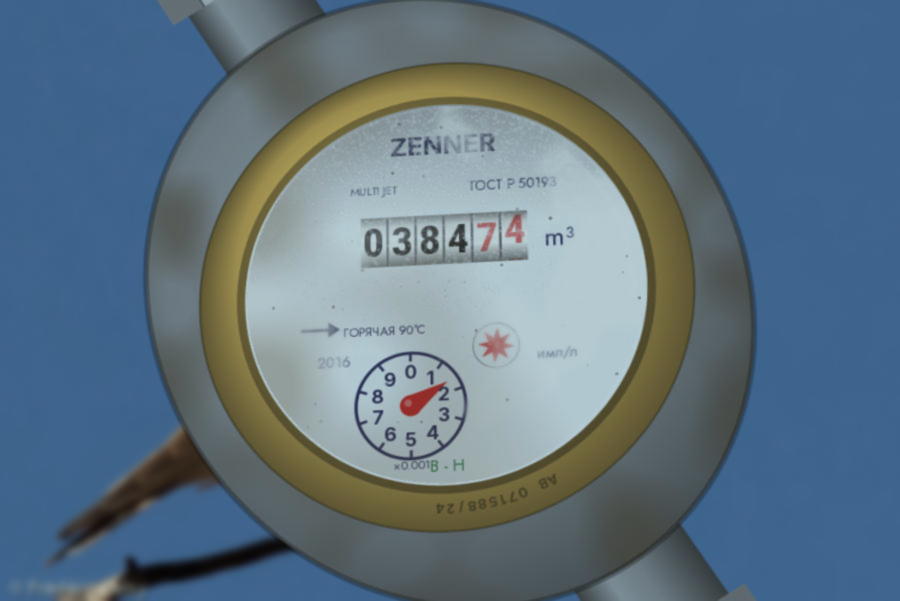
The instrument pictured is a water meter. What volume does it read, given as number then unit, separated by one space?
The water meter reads 384.741 m³
